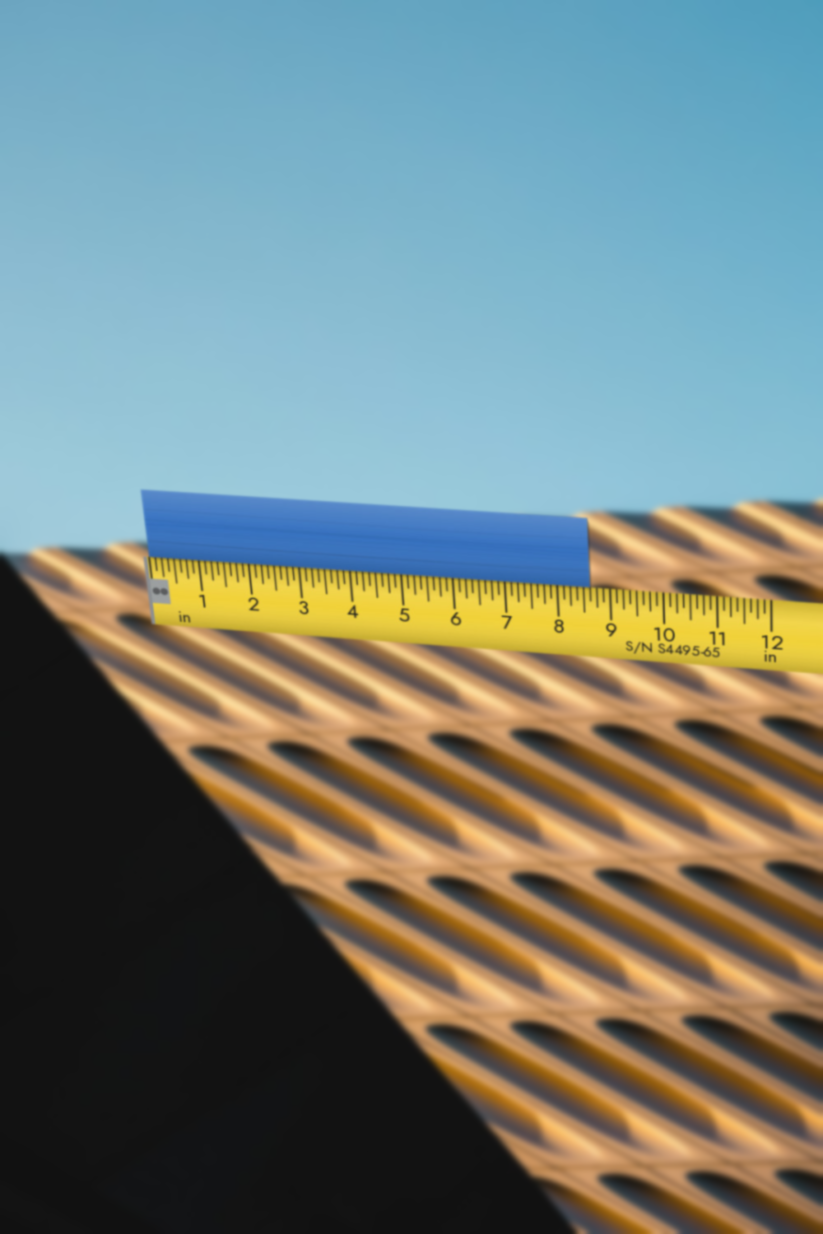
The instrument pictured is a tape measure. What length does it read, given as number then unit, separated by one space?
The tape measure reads 8.625 in
